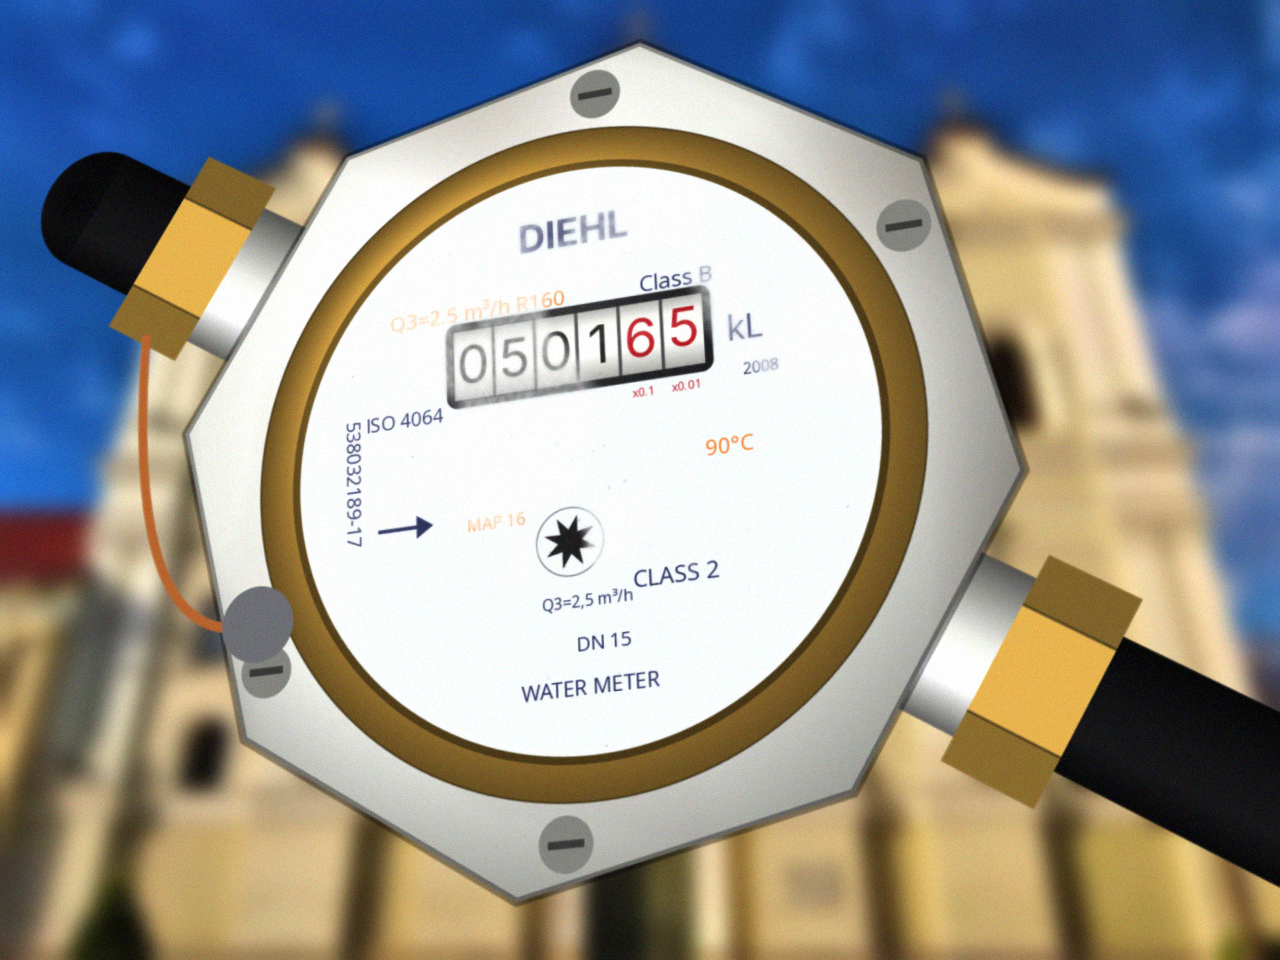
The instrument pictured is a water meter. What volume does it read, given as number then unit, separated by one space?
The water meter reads 501.65 kL
